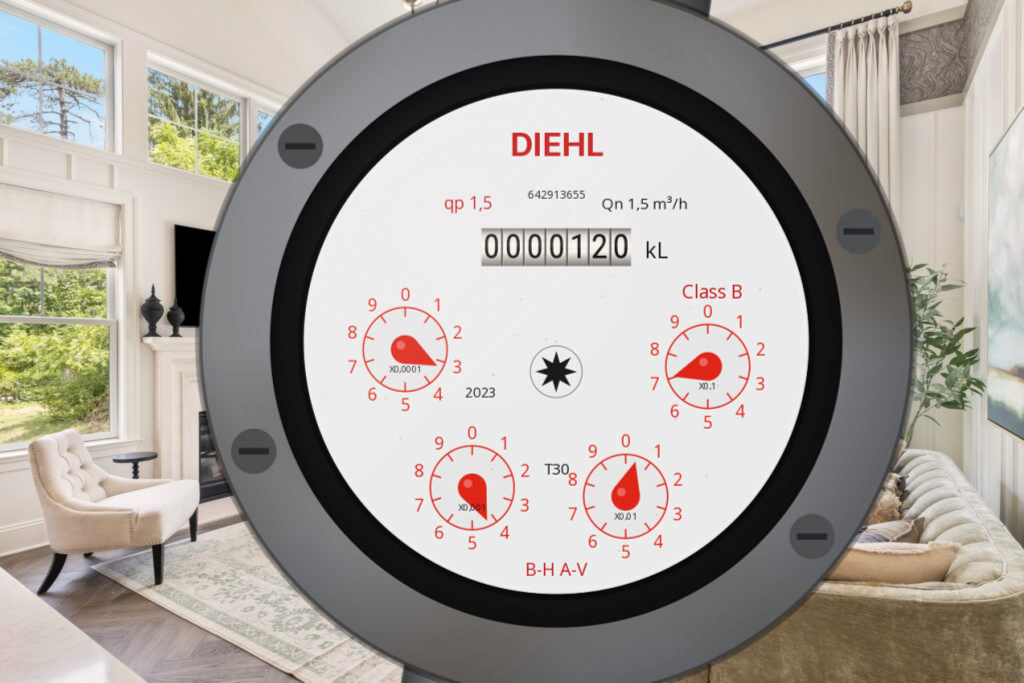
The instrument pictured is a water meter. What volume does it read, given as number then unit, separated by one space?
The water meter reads 120.7043 kL
